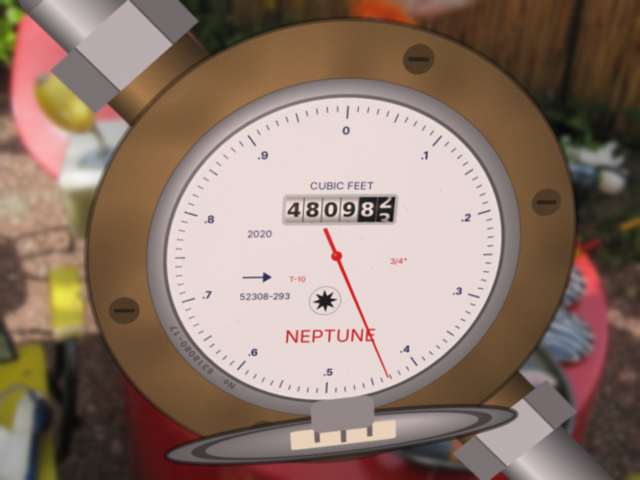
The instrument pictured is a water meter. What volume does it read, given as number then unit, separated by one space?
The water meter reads 480982.43 ft³
